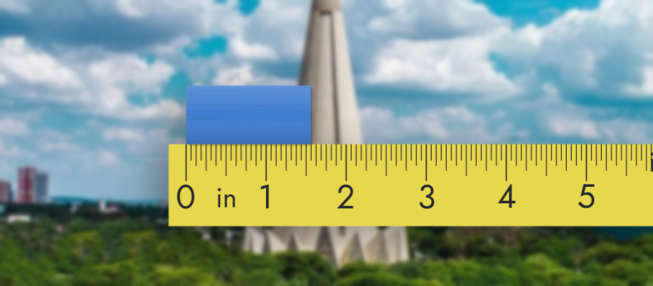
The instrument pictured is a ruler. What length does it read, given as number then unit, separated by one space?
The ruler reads 1.5625 in
